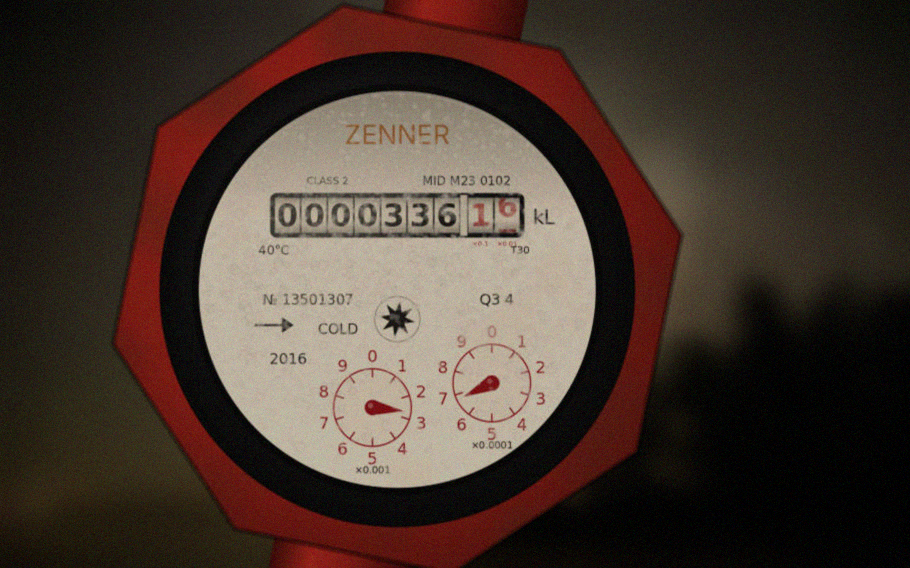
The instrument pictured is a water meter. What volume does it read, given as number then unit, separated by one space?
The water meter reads 336.1626 kL
